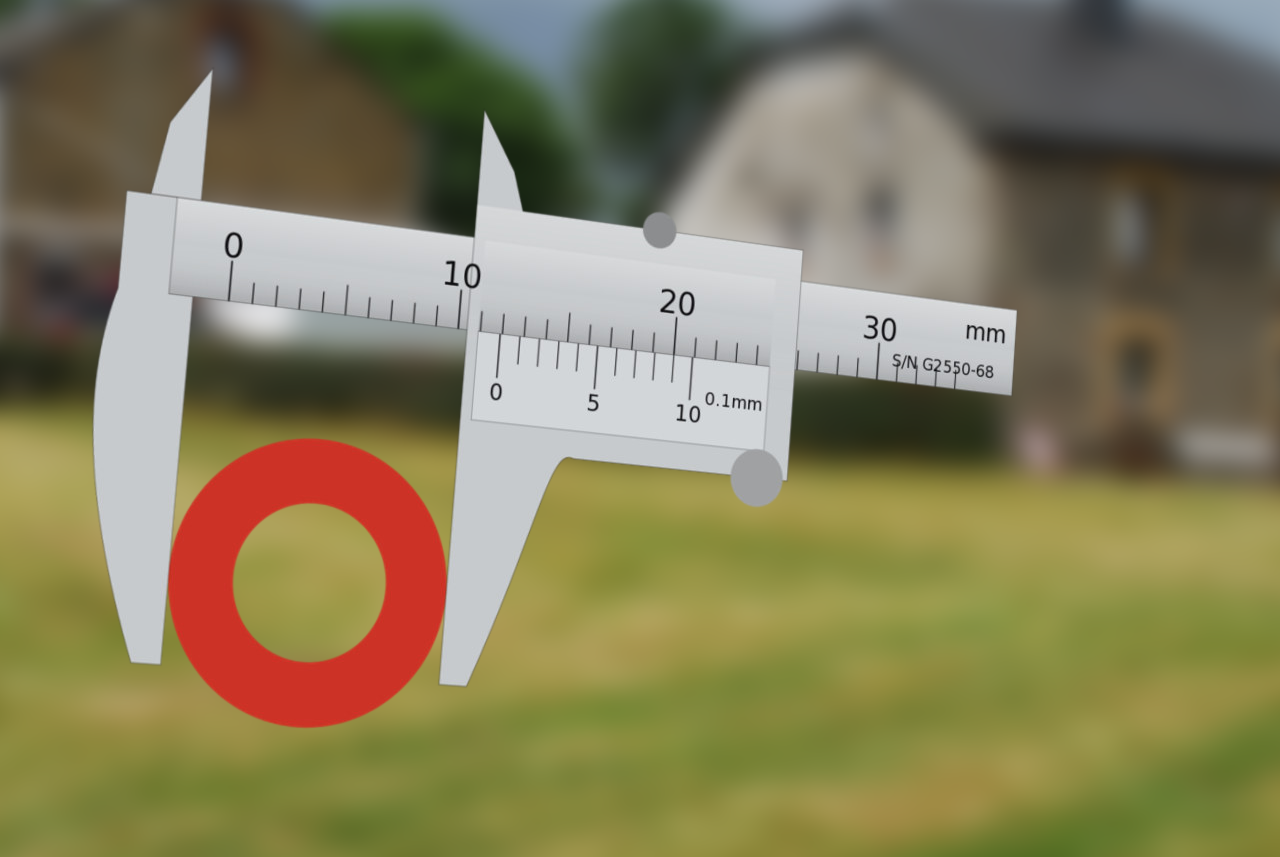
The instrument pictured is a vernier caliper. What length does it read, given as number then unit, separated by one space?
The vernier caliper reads 11.9 mm
